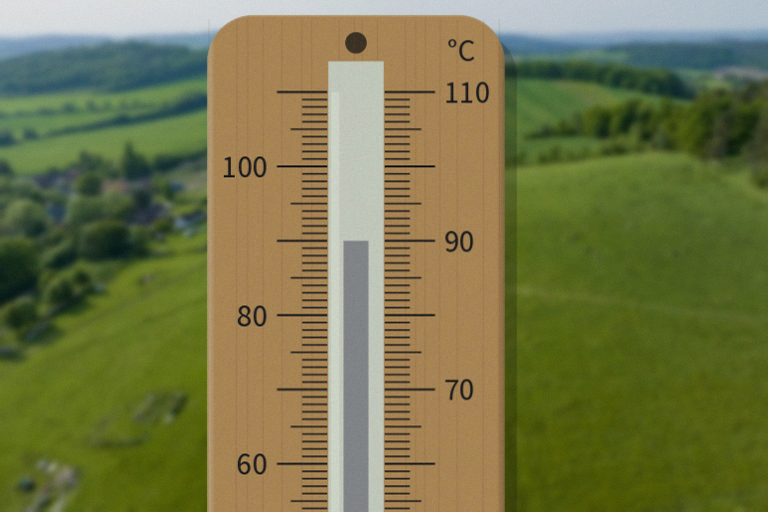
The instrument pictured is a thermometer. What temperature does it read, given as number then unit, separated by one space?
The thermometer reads 90 °C
